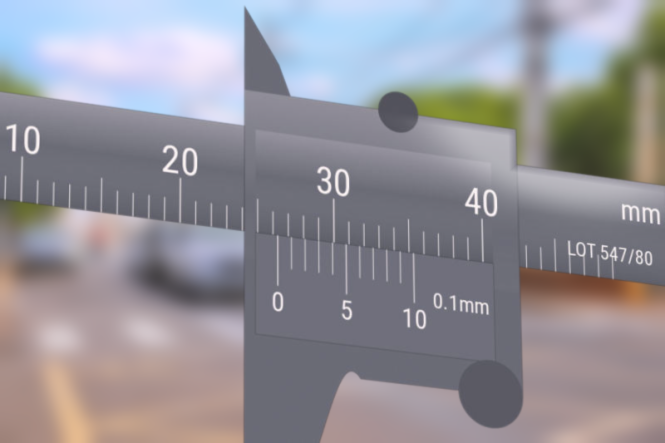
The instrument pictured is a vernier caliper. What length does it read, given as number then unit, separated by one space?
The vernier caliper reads 26.3 mm
